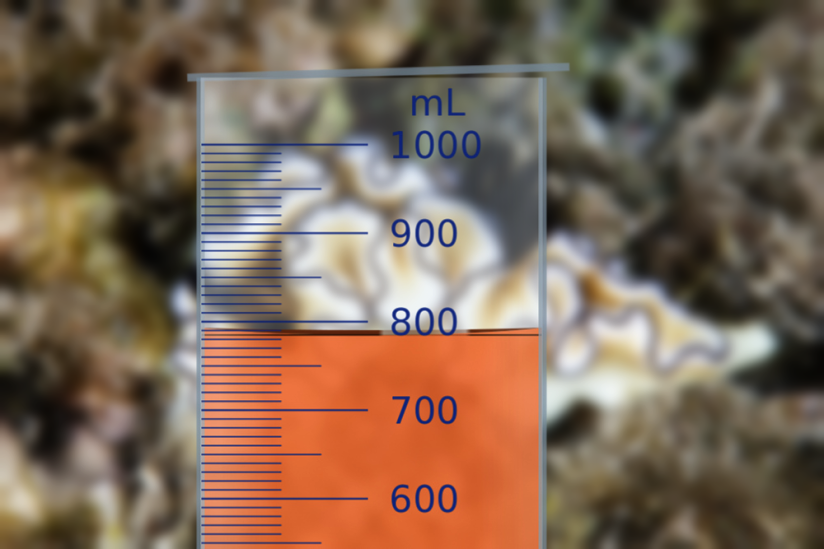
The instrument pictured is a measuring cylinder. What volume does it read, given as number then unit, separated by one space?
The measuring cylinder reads 785 mL
